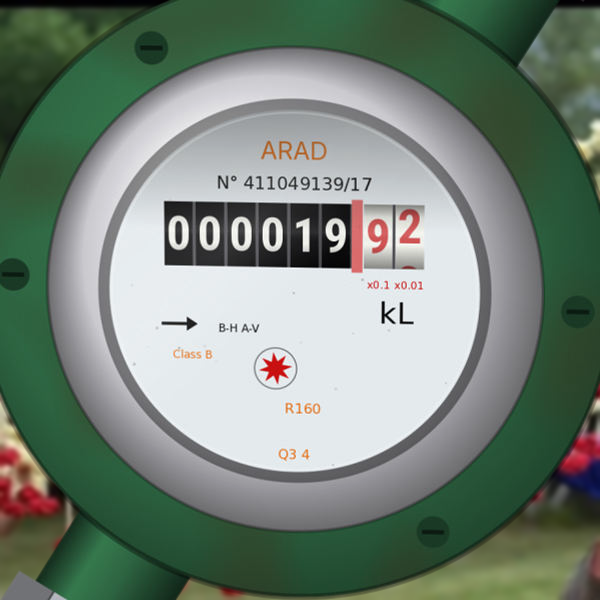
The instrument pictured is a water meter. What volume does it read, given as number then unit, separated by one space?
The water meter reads 19.92 kL
